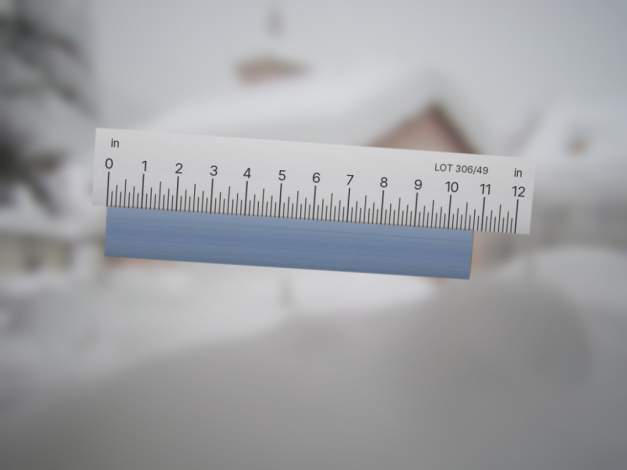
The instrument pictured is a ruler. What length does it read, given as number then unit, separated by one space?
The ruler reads 10.75 in
